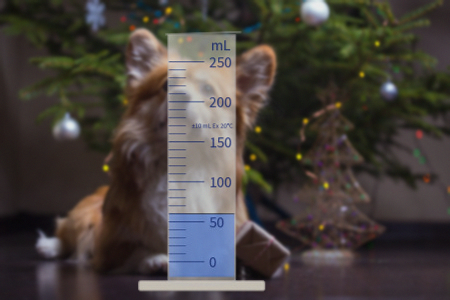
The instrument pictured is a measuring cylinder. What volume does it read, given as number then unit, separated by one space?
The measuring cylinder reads 60 mL
